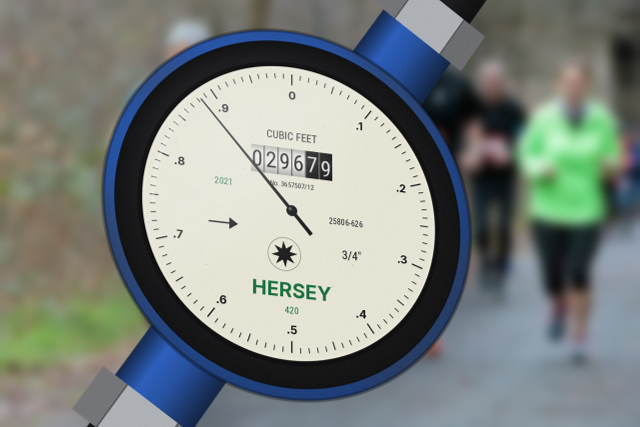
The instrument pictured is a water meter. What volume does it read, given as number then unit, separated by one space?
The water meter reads 29678.88 ft³
